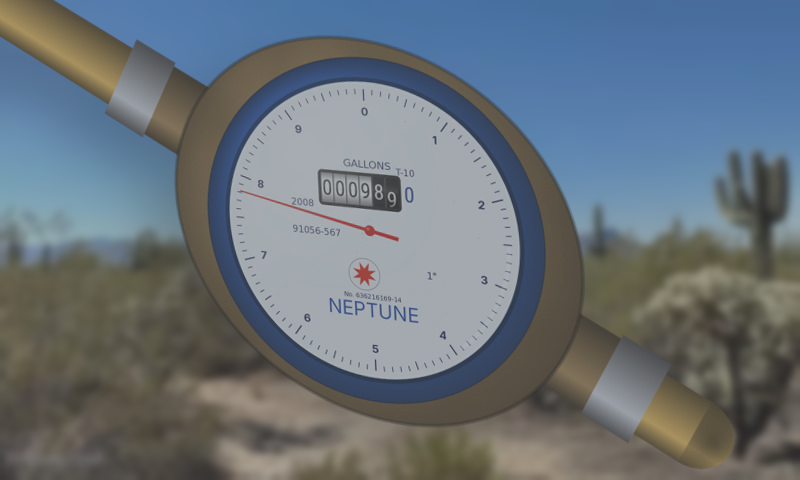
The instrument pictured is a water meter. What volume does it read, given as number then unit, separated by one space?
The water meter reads 9887.8 gal
